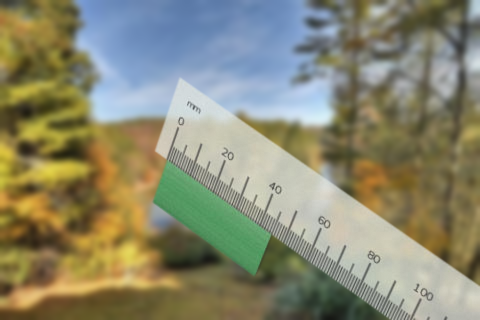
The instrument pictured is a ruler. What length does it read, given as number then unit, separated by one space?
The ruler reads 45 mm
